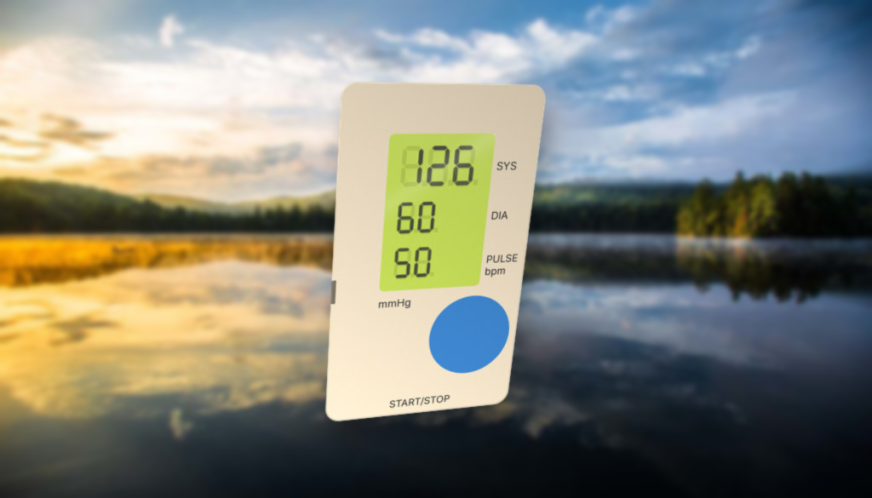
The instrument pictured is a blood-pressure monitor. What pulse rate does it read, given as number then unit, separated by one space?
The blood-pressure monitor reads 50 bpm
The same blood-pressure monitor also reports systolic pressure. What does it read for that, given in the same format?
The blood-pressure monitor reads 126 mmHg
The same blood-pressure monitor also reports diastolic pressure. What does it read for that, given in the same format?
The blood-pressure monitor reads 60 mmHg
